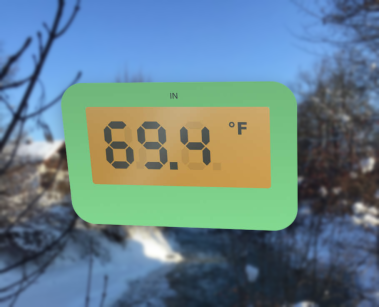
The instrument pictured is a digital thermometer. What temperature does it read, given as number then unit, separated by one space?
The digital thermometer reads 69.4 °F
